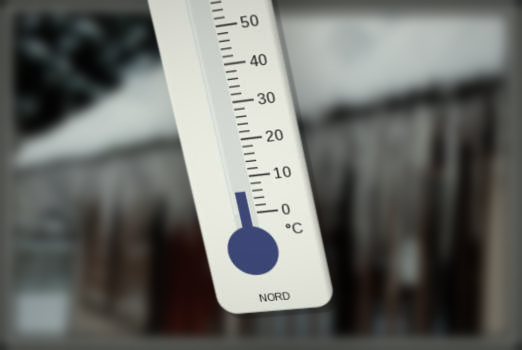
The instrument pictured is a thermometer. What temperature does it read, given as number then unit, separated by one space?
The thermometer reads 6 °C
